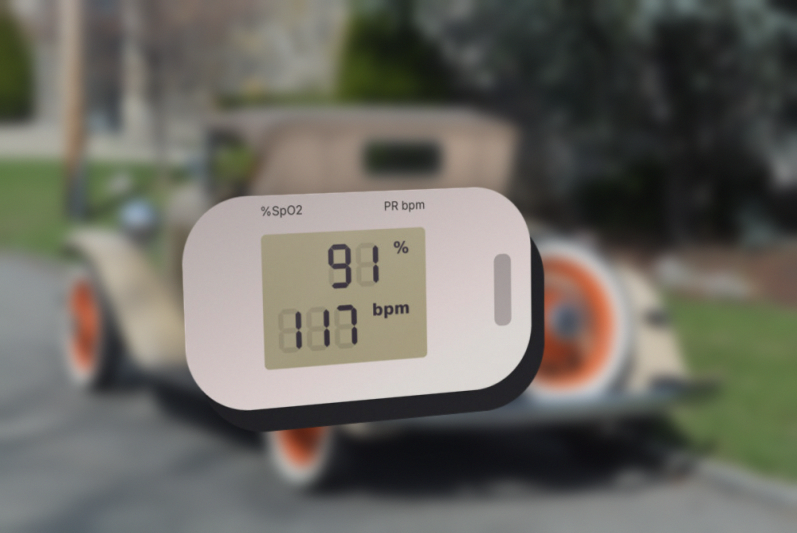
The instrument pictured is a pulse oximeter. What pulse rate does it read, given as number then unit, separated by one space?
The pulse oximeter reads 117 bpm
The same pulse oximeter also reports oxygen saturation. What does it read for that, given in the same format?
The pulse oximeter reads 91 %
